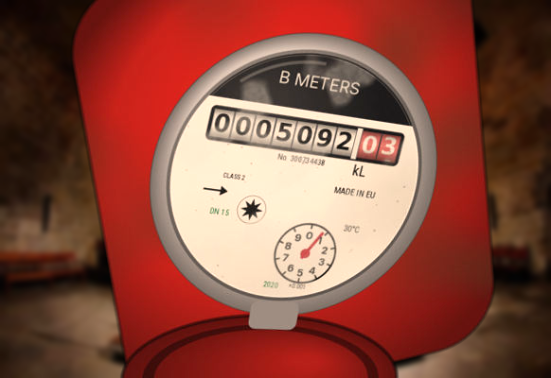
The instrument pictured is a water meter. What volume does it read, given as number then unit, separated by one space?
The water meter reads 5092.030 kL
